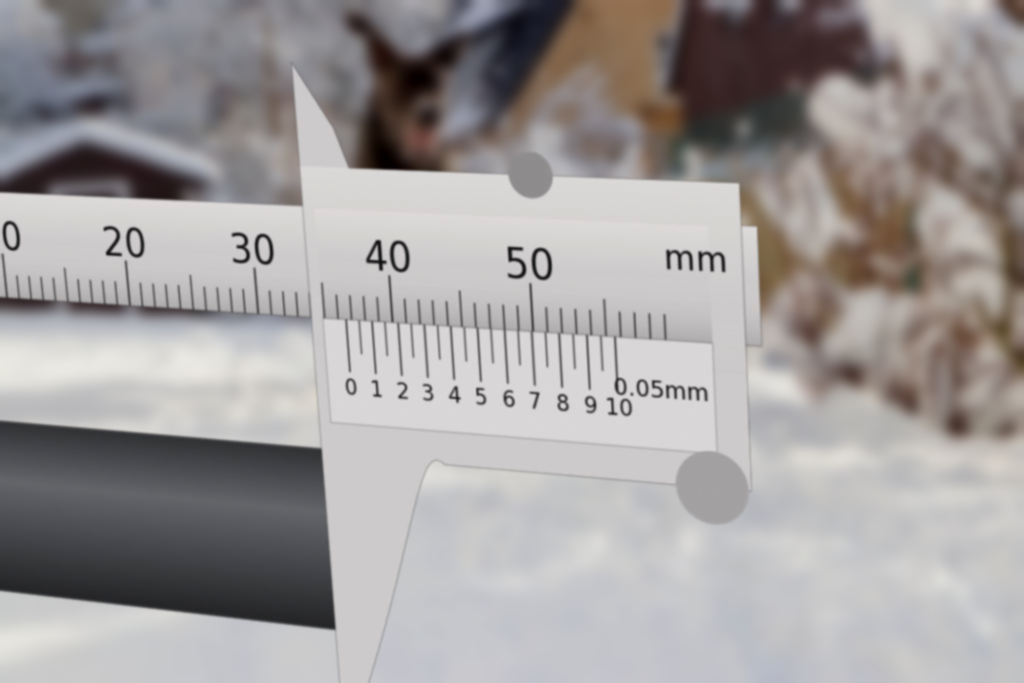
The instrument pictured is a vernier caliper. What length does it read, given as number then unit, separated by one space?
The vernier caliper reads 36.6 mm
